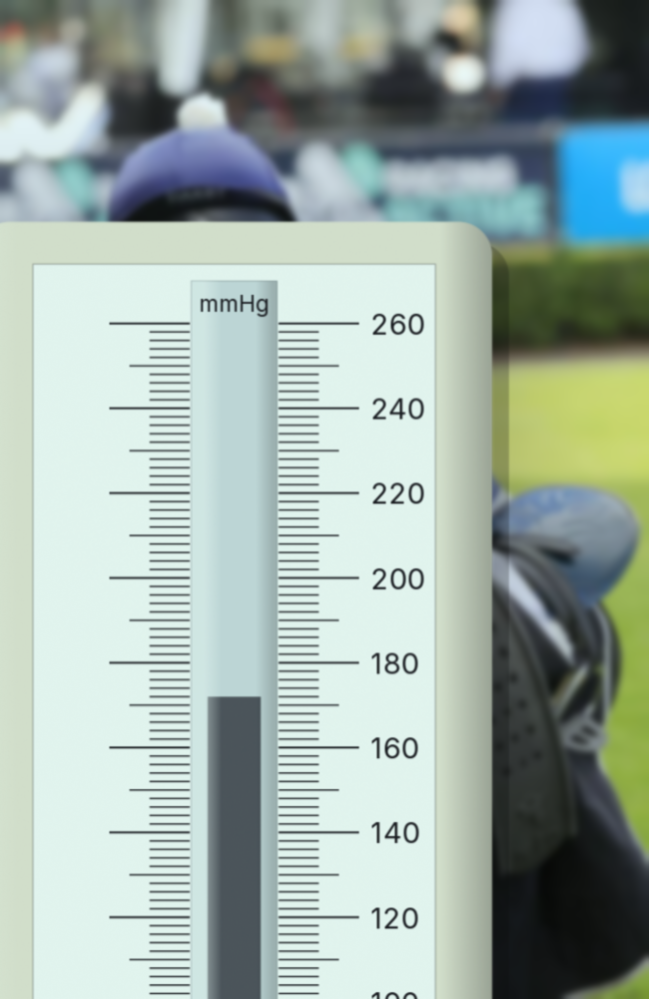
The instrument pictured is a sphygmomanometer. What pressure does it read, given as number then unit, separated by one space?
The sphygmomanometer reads 172 mmHg
